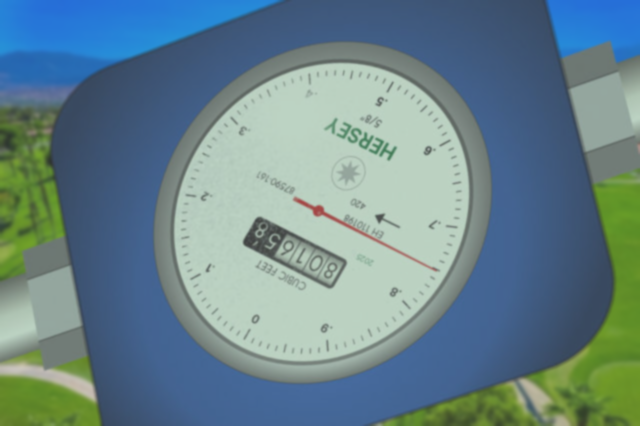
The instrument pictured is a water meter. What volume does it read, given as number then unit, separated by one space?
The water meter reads 801657.75 ft³
